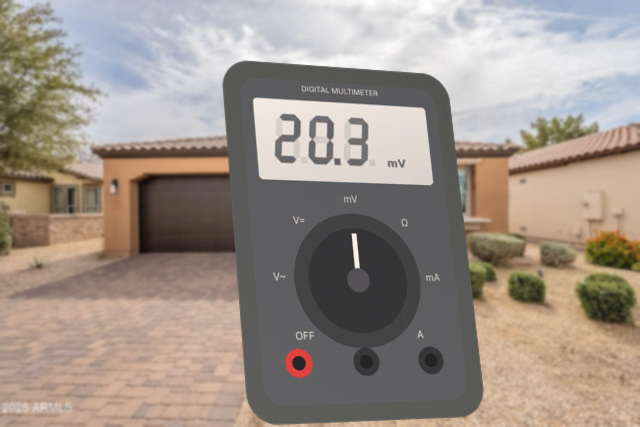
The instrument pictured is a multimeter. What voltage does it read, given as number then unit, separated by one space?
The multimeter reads 20.3 mV
